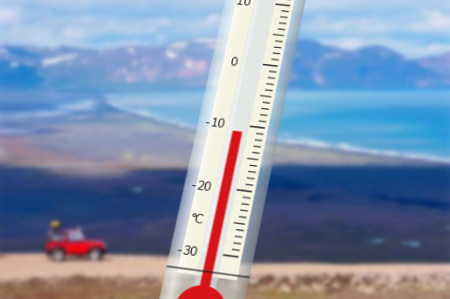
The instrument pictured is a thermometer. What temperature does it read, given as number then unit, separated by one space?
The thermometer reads -11 °C
